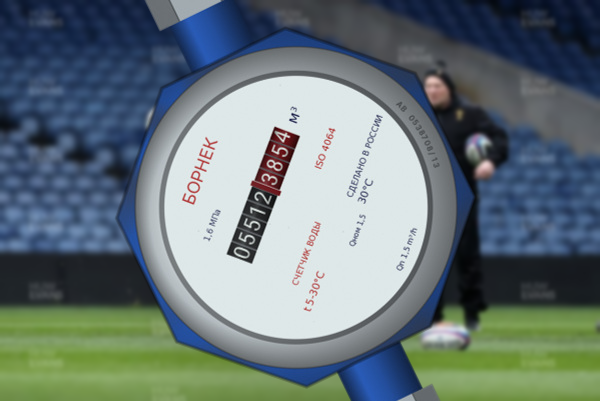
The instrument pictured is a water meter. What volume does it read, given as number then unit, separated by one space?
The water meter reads 5512.3854 m³
